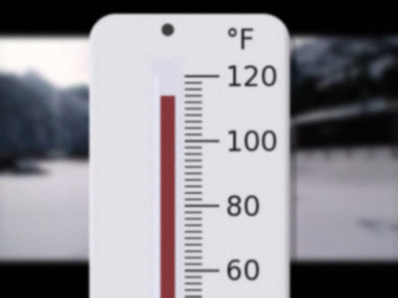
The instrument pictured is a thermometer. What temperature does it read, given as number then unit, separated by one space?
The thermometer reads 114 °F
